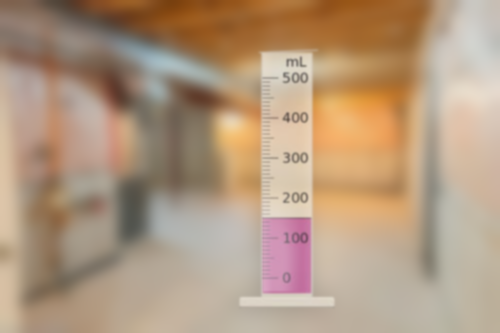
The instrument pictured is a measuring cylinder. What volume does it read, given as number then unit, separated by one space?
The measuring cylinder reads 150 mL
